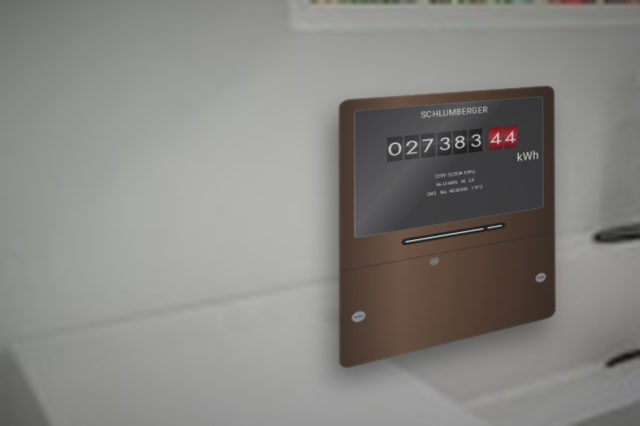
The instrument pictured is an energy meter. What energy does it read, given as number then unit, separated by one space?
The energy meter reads 27383.44 kWh
